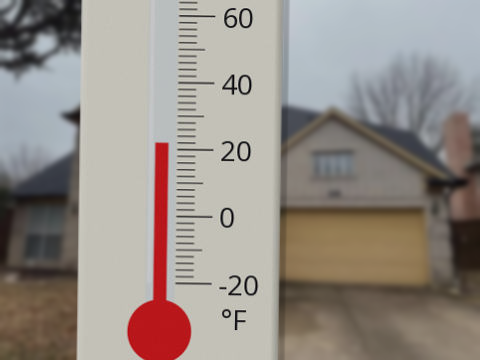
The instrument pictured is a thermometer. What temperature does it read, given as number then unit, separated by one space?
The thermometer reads 22 °F
